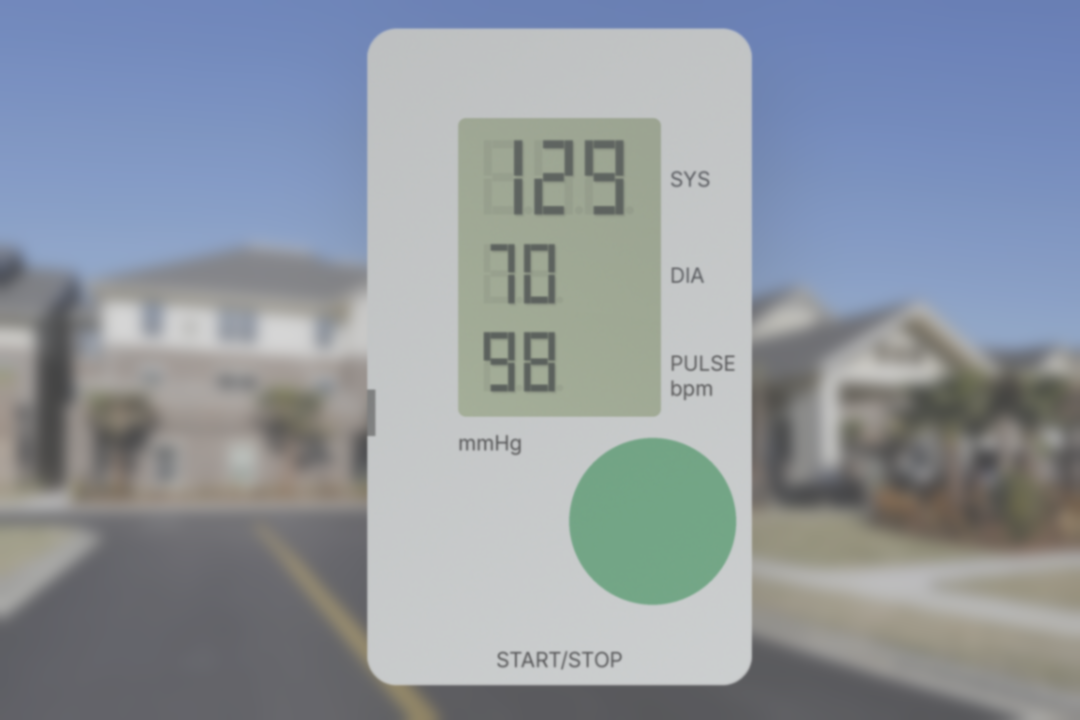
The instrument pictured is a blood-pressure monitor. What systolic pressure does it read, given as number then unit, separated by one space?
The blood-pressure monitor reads 129 mmHg
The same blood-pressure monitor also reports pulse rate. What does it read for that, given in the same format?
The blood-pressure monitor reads 98 bpm
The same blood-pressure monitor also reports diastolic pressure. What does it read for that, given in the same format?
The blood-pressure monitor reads 70 mmHg
